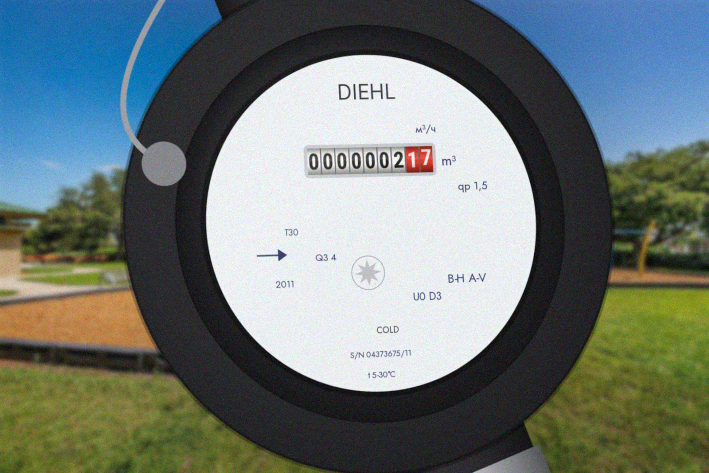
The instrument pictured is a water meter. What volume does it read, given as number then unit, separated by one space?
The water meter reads 2.17 m³
